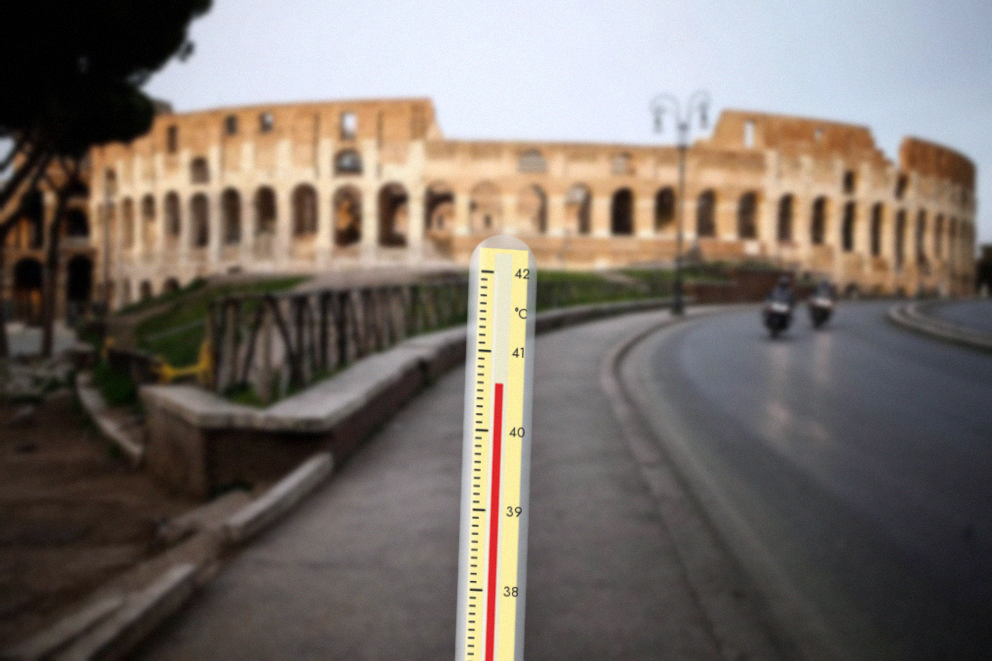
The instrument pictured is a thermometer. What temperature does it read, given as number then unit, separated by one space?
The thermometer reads 40.6 °C
